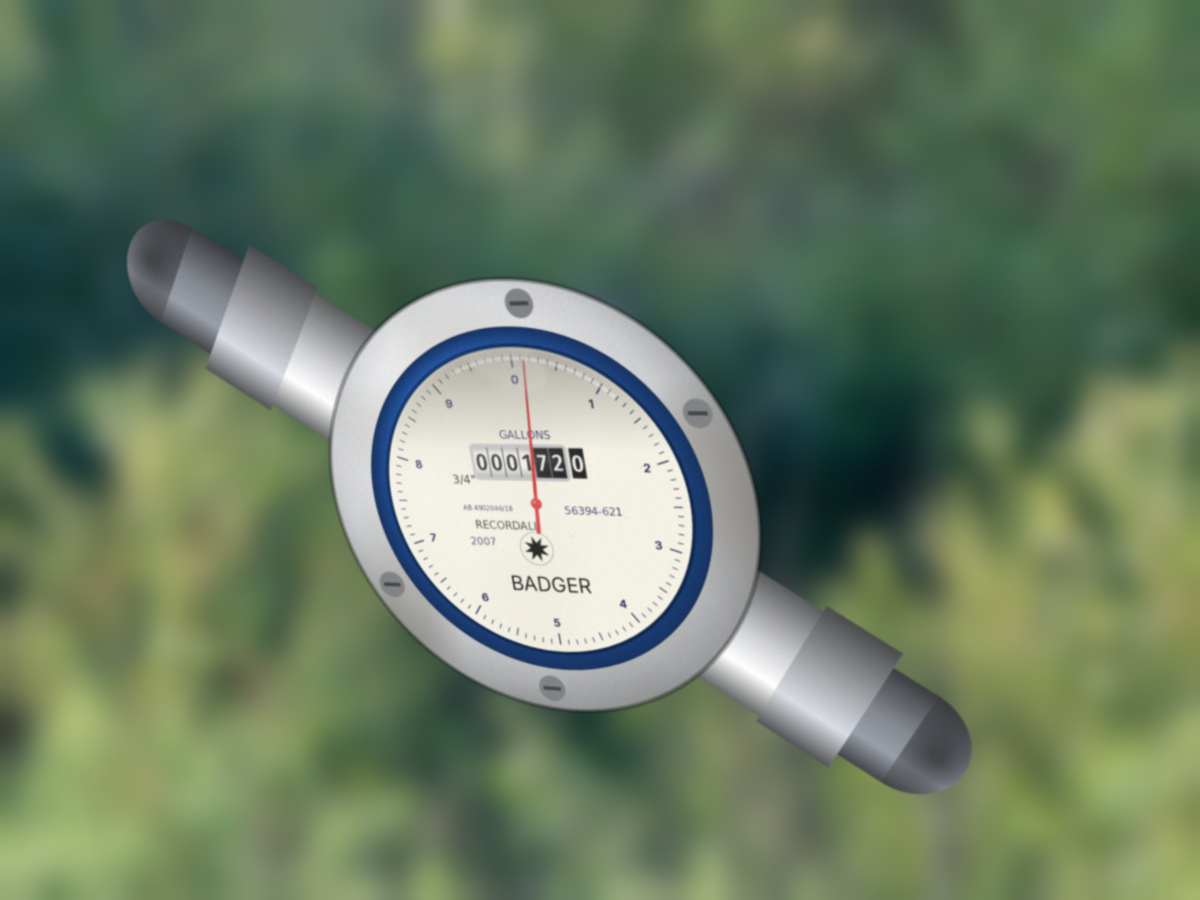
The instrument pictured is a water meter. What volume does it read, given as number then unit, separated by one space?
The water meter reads 1720.1 gal
